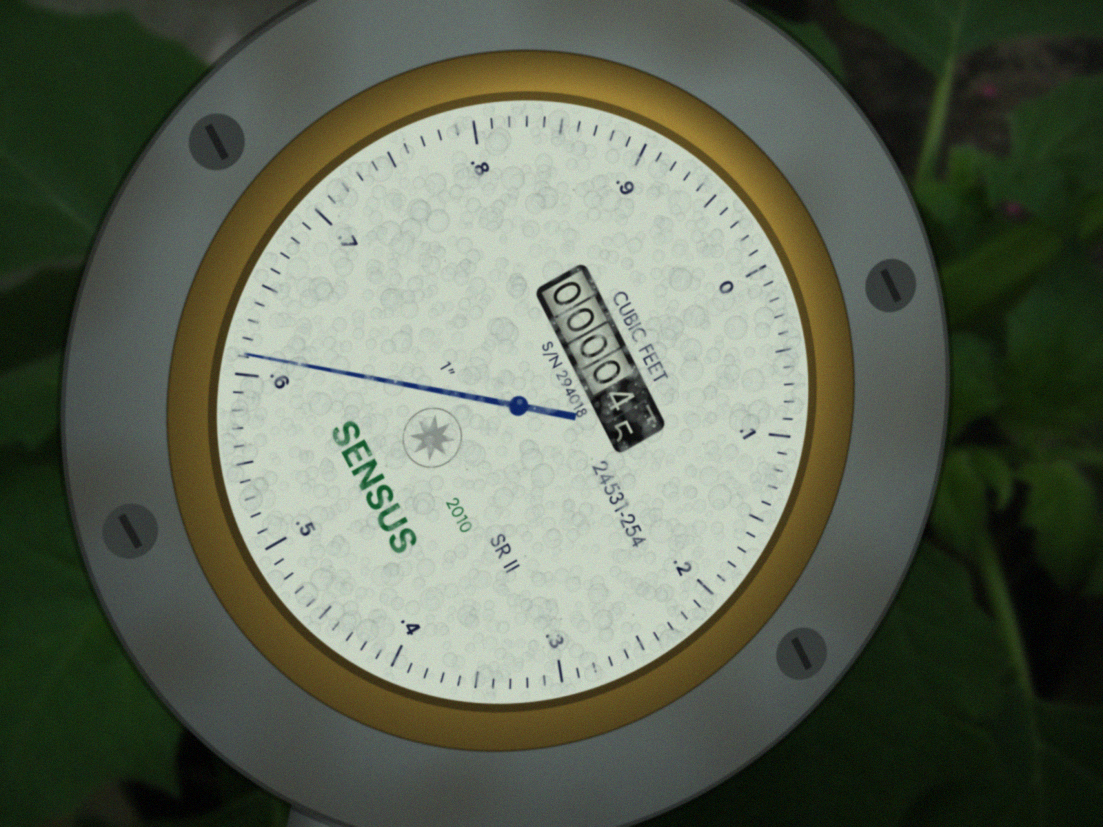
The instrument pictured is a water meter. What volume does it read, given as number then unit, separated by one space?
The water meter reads 44.61 ft³
